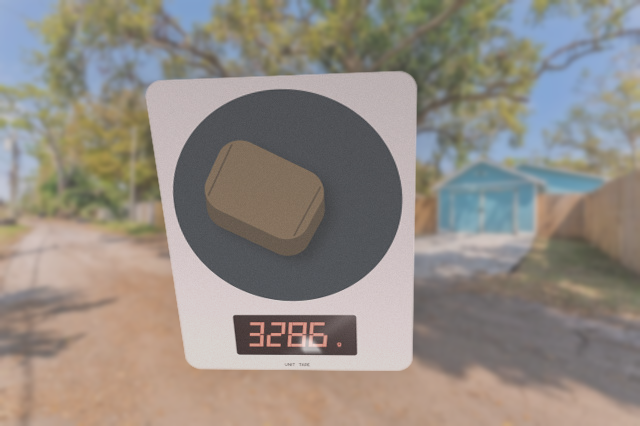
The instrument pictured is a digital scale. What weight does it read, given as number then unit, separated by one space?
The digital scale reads 3286 g
